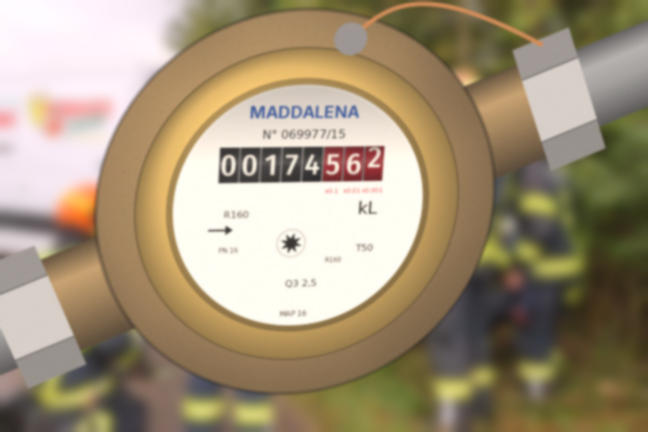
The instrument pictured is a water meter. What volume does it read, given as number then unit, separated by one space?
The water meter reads 174.562 kL
